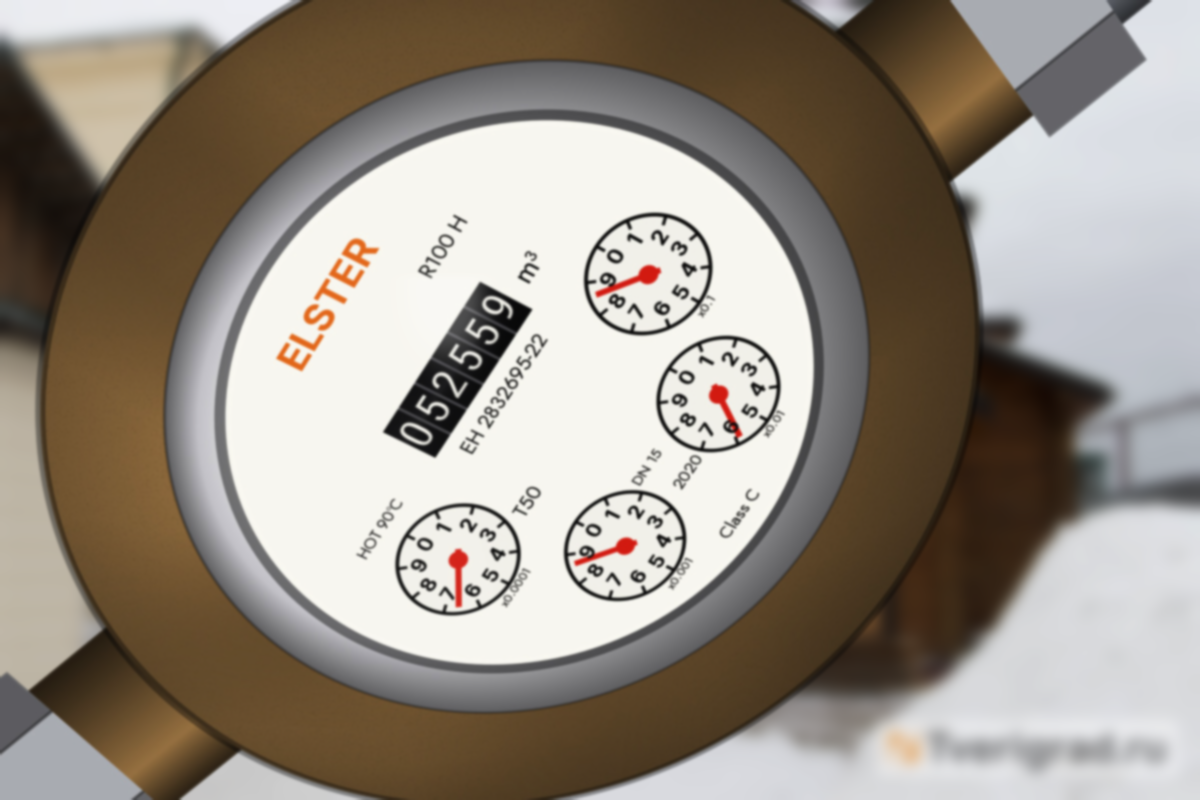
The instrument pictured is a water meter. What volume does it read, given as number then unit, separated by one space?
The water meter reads 52559.8586 m³
